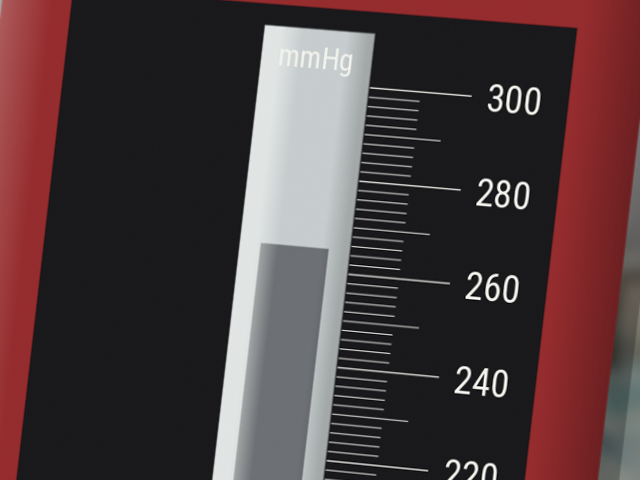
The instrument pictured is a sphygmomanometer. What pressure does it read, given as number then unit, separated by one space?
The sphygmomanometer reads 265 mmHg
